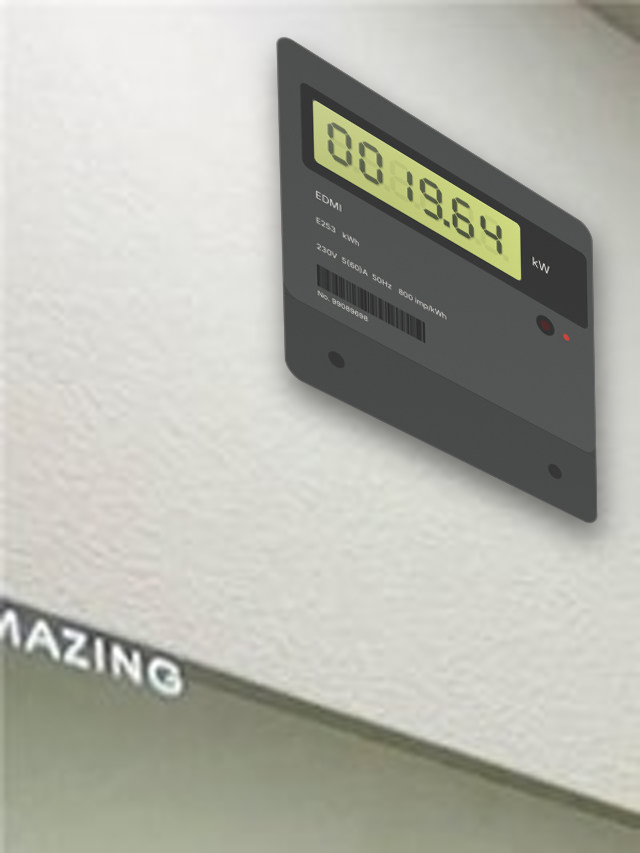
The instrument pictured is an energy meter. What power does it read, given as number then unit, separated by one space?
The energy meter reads 19.64 kW
